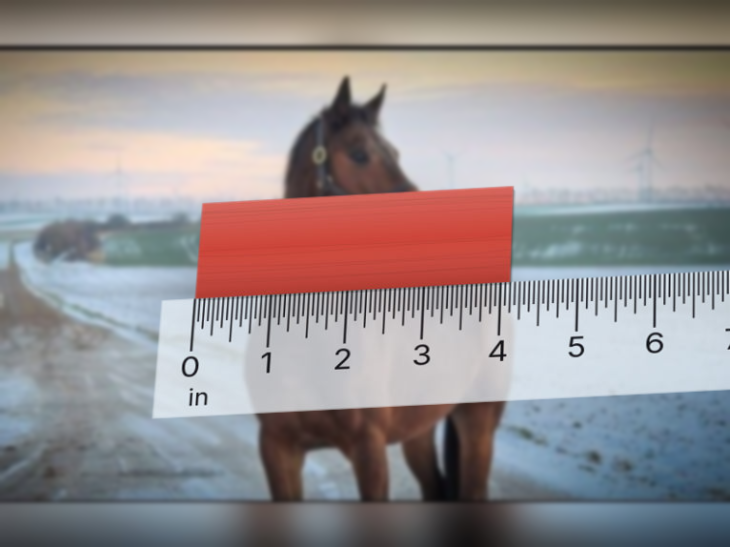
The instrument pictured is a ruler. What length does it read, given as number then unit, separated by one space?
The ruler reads 4.125 in
